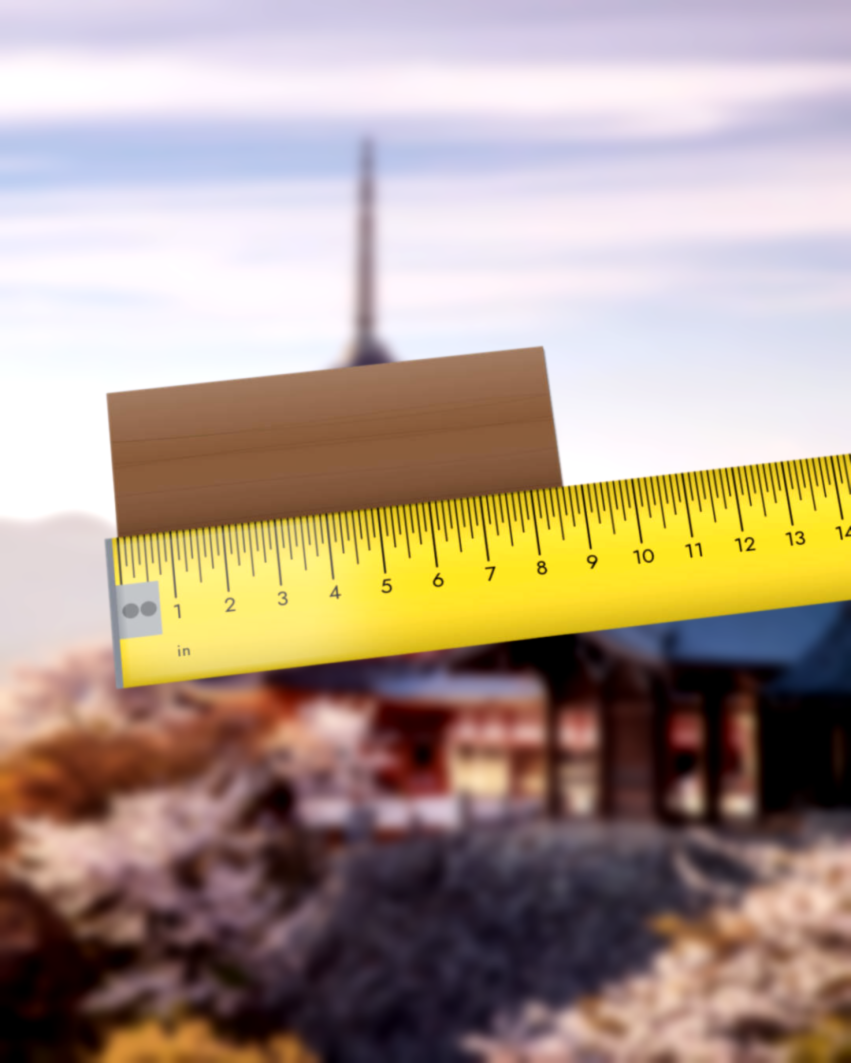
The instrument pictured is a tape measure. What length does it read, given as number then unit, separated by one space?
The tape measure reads 8.625 in
